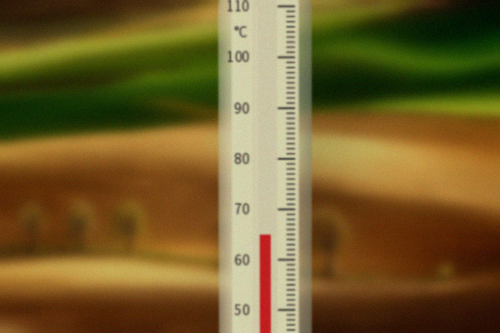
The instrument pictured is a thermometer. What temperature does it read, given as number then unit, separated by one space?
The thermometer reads 65 °C
